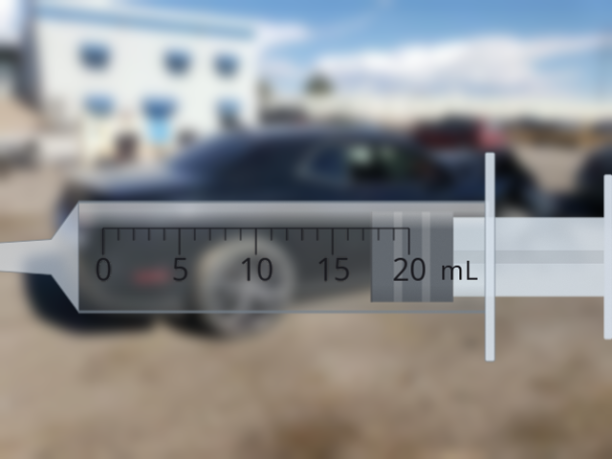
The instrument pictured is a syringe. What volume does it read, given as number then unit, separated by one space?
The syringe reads 17.5 mL
